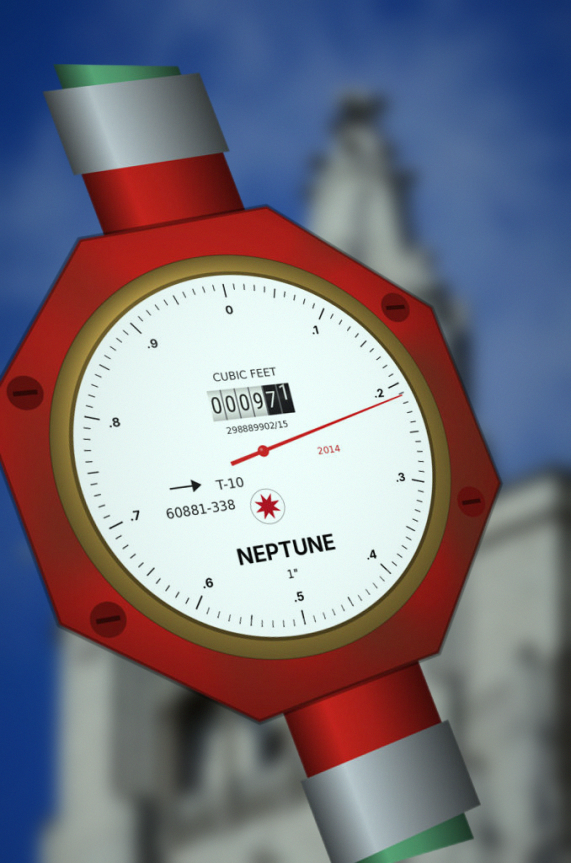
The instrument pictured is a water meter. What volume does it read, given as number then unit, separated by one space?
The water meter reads 971.21 ft³
